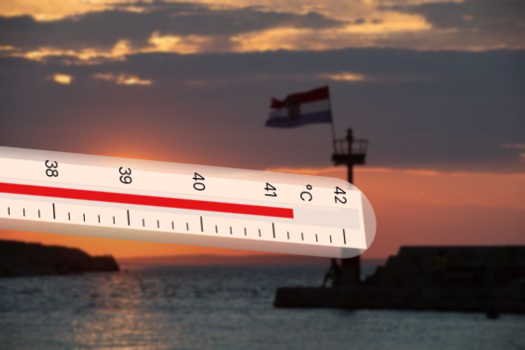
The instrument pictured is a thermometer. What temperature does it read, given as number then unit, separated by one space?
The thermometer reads 41.3 °C
